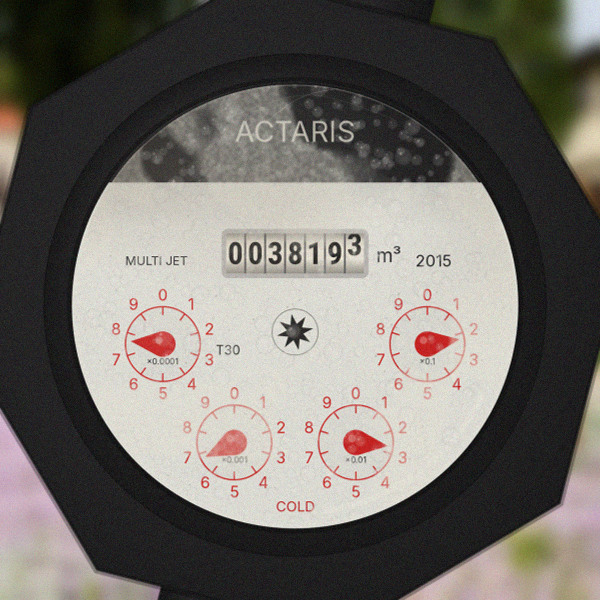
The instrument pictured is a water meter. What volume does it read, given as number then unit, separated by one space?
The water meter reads 38193.2267 m³
